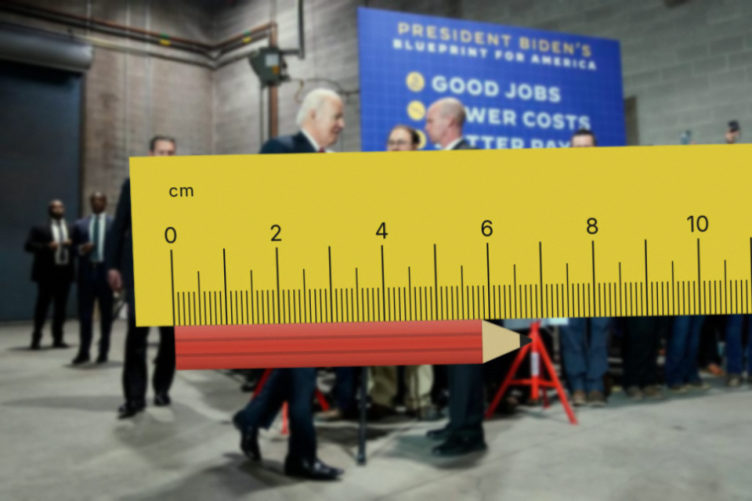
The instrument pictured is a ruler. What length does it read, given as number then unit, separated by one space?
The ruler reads 6.8 cm
